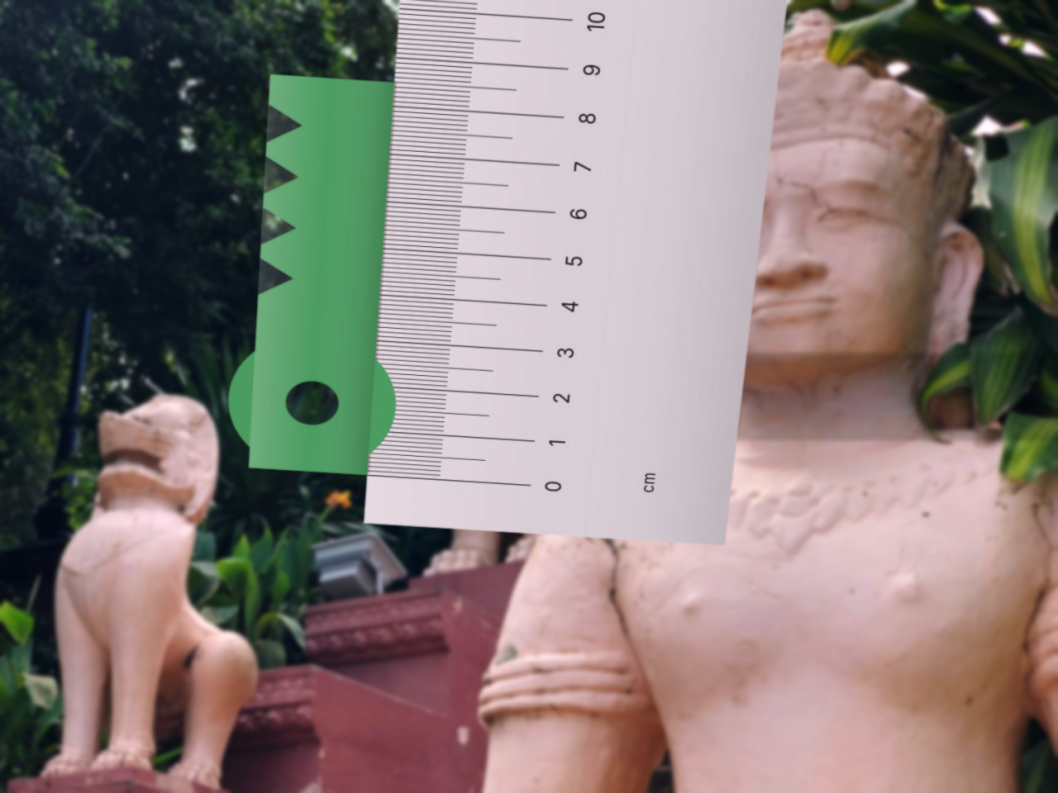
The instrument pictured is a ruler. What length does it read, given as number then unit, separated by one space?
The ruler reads 8.5 cm
